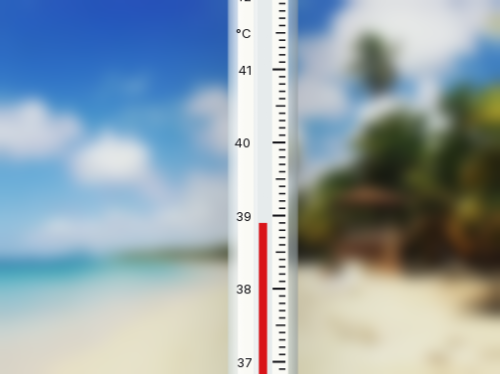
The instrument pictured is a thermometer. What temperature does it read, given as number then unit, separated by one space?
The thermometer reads 38.9 °C
